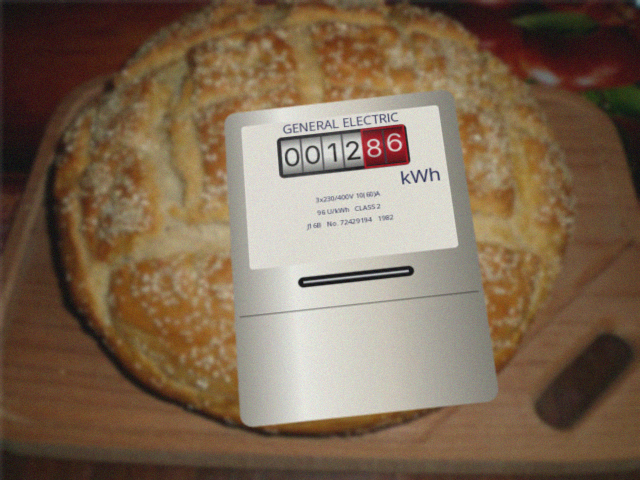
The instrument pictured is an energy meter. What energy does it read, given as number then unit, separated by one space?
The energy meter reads 12.86 kWh
